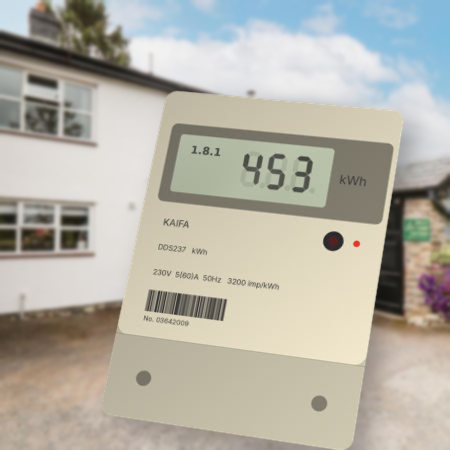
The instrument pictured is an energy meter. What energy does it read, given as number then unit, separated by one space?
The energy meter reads 453 kWh
